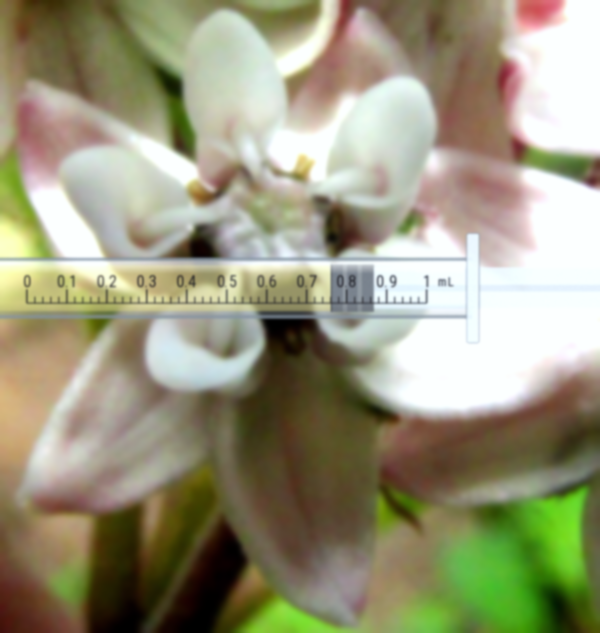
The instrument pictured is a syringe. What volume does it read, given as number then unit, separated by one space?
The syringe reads 0.76 mL
